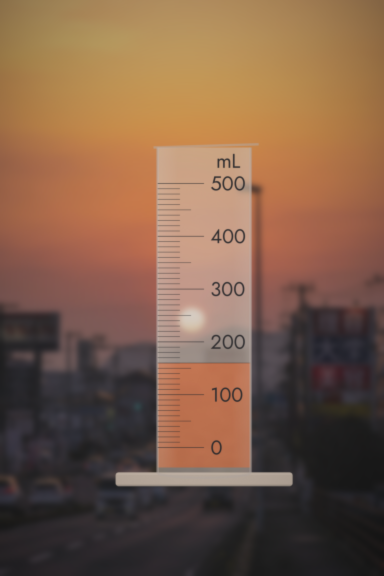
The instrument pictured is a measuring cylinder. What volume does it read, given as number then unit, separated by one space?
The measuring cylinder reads 160 mL
